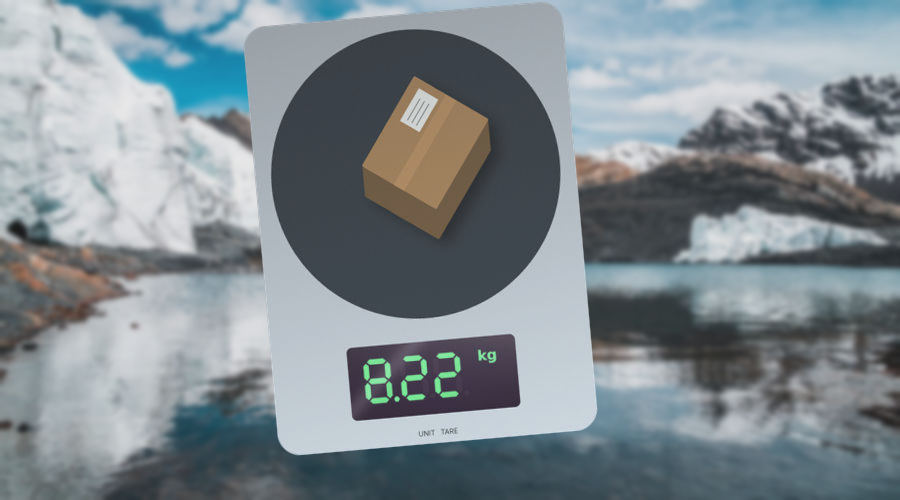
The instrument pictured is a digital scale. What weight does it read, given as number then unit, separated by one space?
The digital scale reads 8.22 kg
